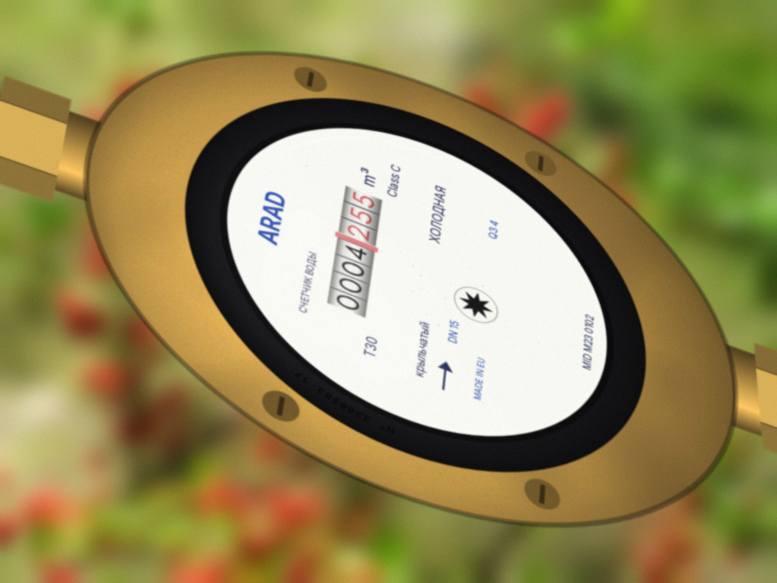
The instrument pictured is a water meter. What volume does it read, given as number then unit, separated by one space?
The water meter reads 4.255 m³
